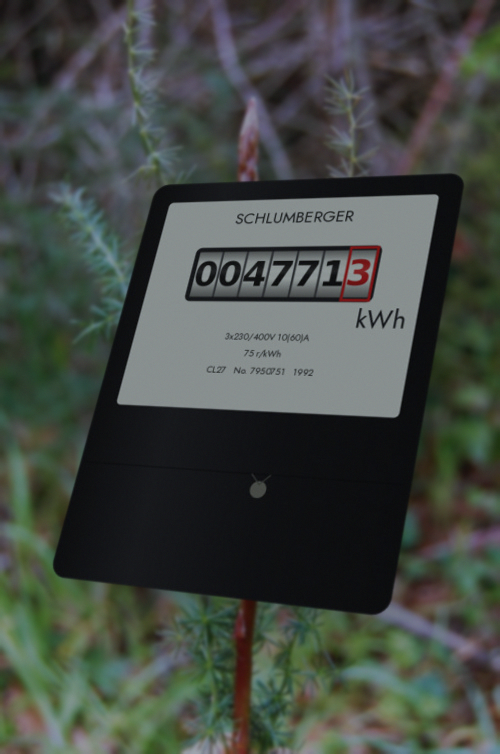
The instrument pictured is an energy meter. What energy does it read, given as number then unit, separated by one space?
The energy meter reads 4771.3 kWh
